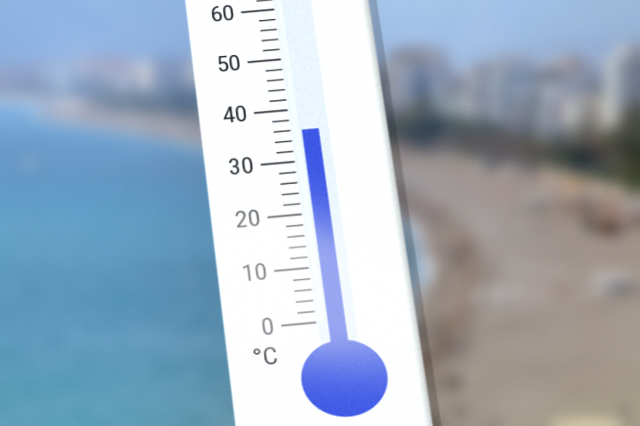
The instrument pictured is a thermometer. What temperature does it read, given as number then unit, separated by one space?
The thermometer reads 36 °C
